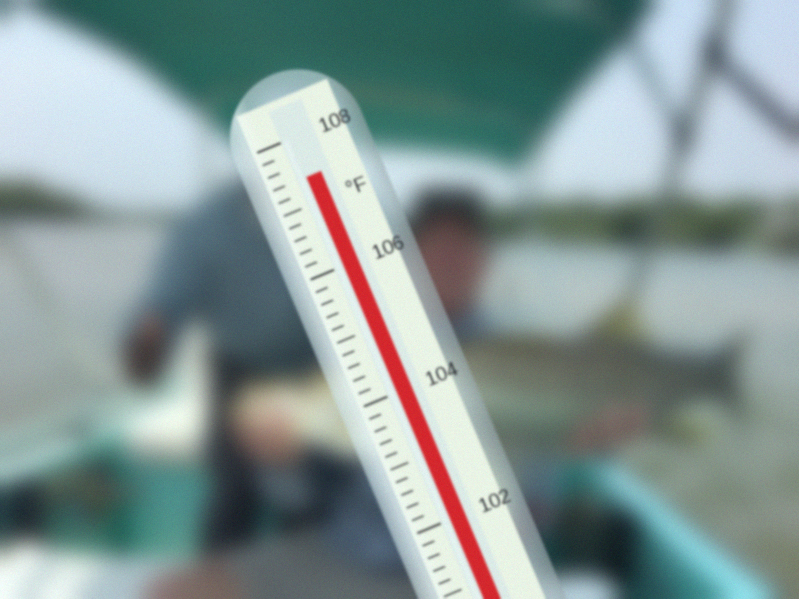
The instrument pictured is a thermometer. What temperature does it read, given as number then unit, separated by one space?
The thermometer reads 107.4 °F
